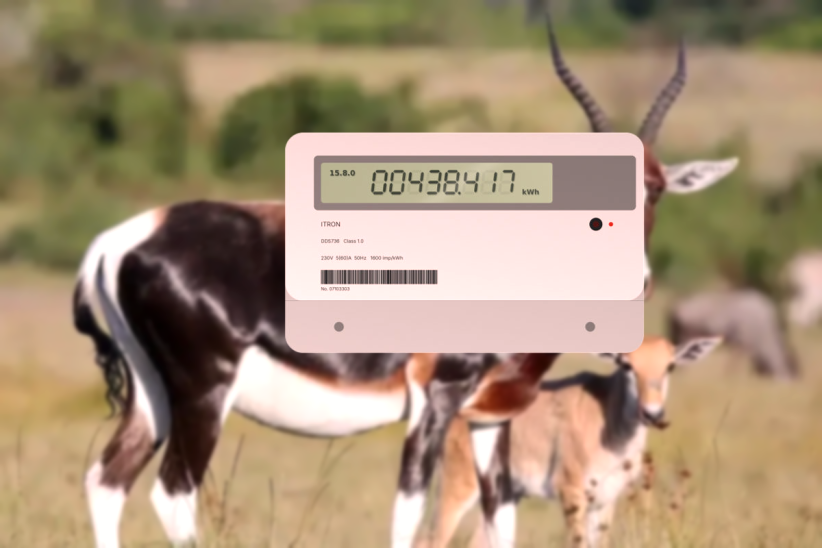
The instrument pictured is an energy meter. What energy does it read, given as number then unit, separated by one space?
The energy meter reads 438.417 kWh
